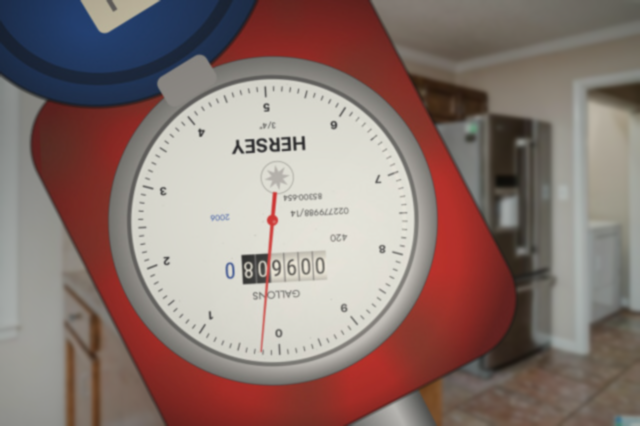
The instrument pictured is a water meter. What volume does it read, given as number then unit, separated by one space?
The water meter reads 96080.2 gal
